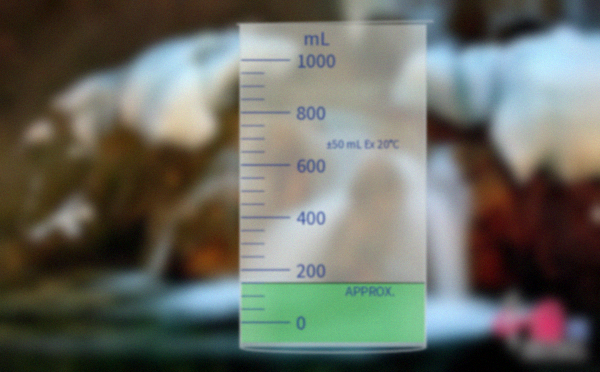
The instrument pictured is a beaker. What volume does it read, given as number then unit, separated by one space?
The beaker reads 150 mL
